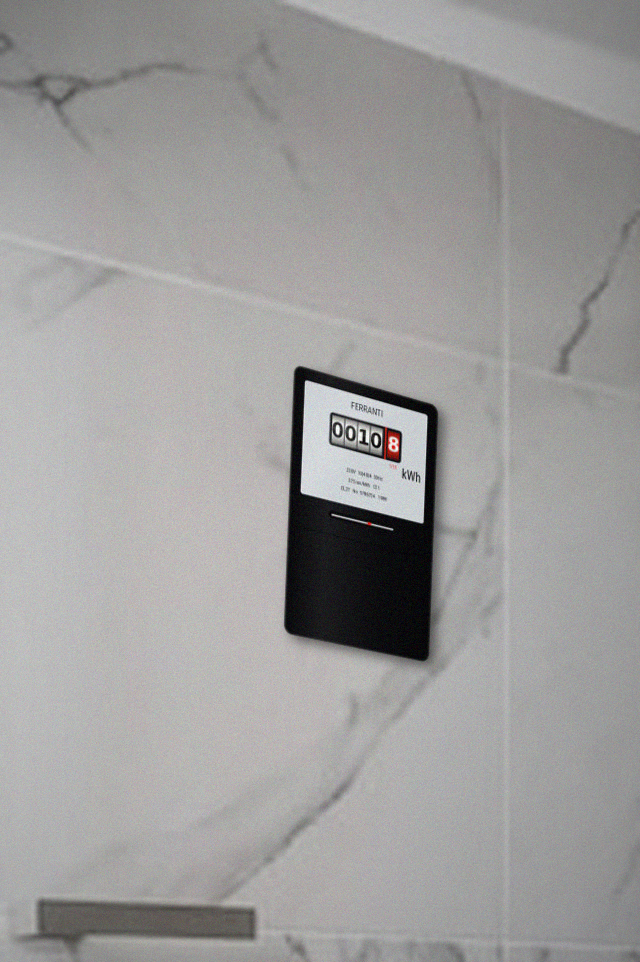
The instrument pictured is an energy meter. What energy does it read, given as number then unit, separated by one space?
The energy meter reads 10.8 kWh
